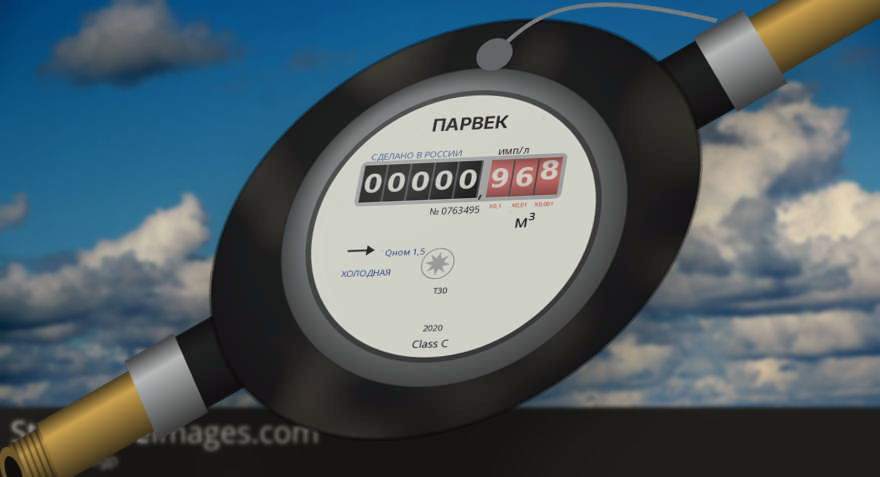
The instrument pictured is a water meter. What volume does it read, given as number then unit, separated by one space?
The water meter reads 0.968 m³
